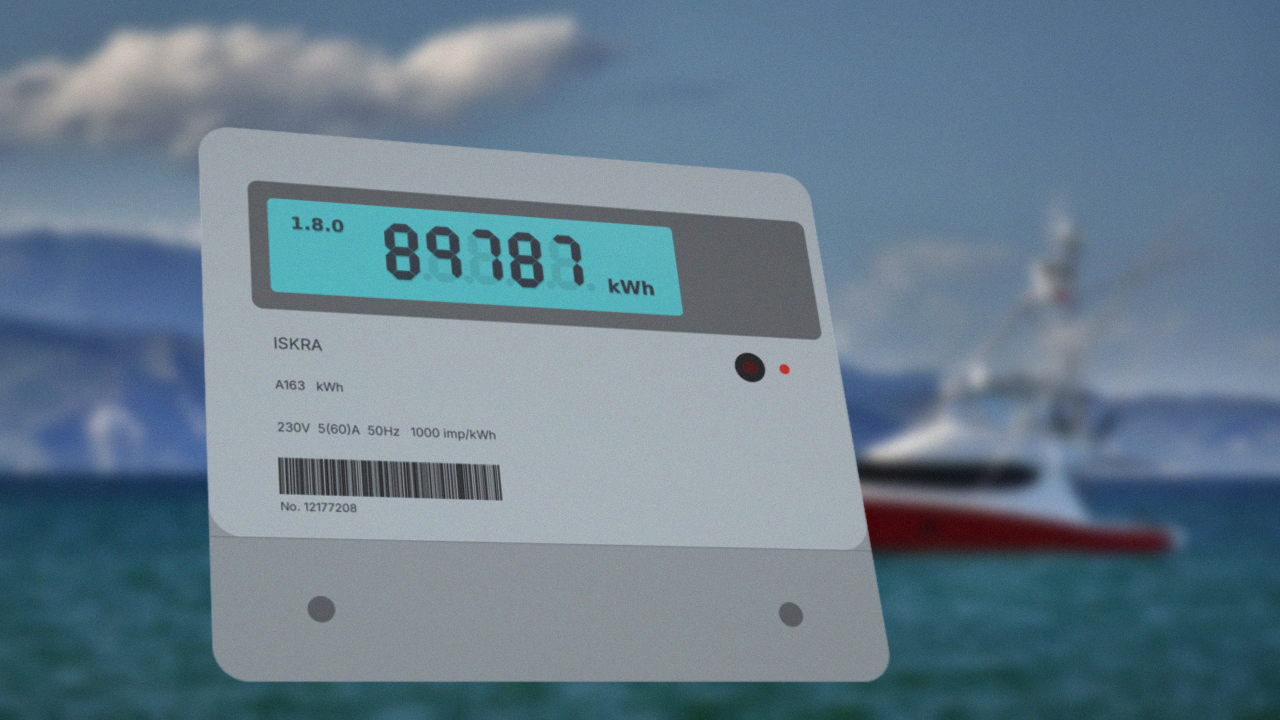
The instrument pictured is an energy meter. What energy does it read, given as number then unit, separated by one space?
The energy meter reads 89787 kWh
